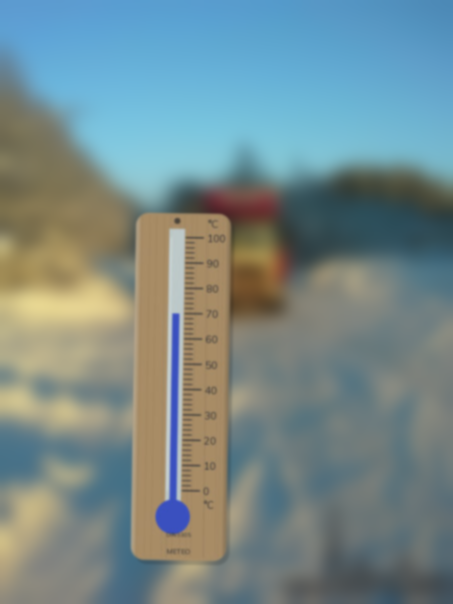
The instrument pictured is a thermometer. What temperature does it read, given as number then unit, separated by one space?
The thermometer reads 70 °C
